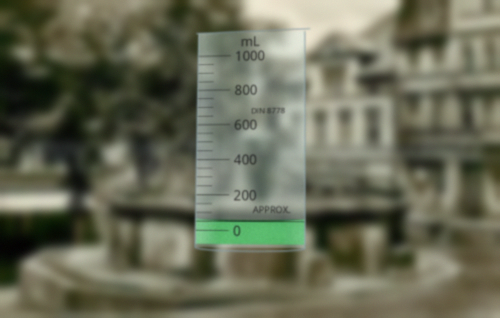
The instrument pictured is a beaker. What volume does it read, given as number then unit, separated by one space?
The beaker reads 50 mL
